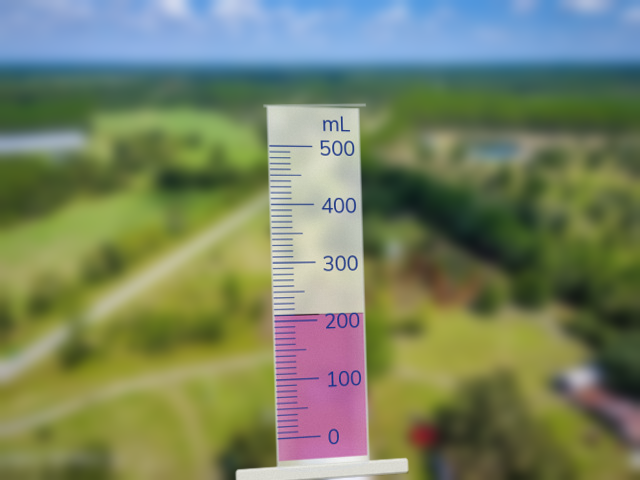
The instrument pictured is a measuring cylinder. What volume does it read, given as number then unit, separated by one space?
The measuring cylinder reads 210 mL
